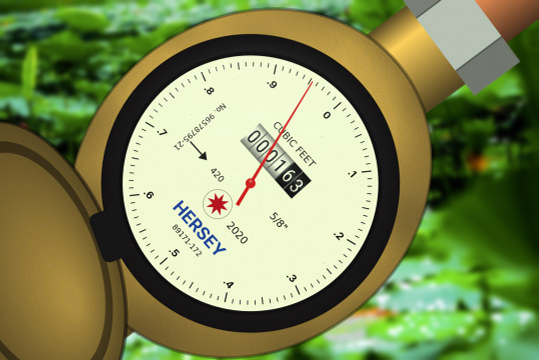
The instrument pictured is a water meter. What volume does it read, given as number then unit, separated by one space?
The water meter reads 162.95 ft³
